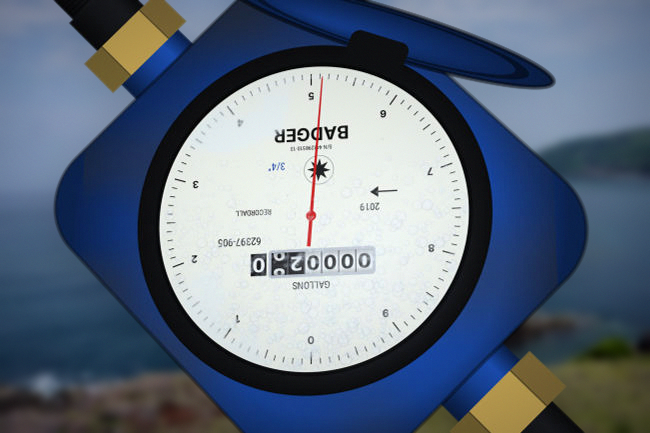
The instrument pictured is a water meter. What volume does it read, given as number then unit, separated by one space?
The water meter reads 285.1 gal
